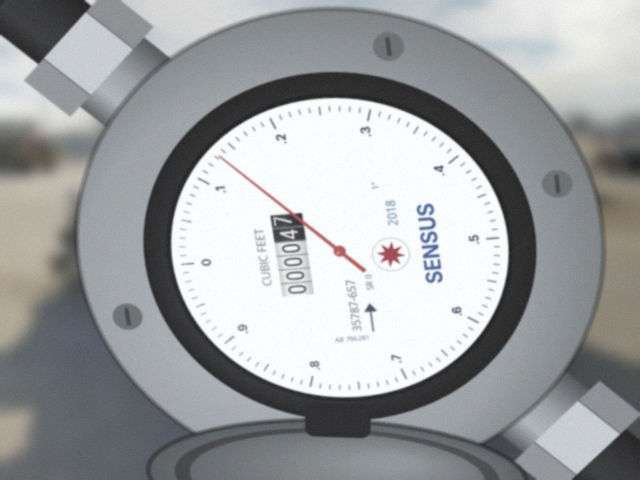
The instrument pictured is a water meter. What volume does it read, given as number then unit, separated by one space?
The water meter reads 47.13 ft³
